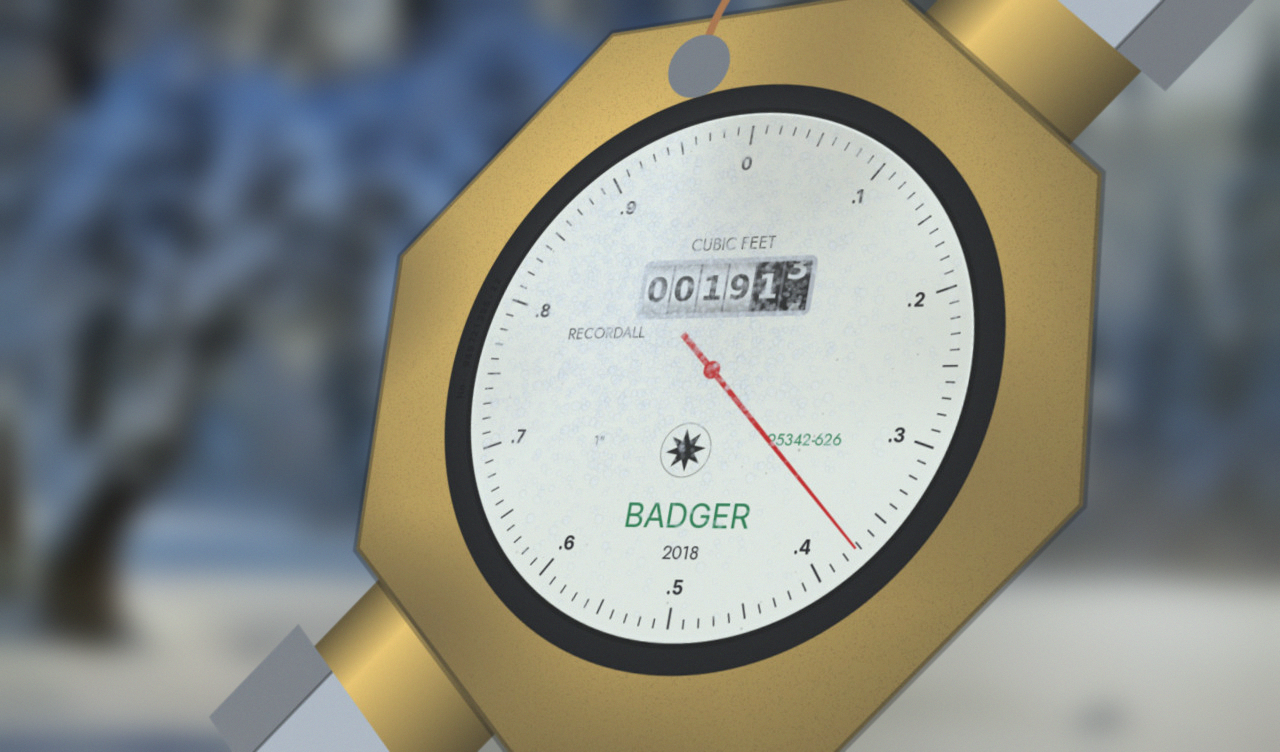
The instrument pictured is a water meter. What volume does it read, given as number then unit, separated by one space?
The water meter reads 1913.37 ft³
